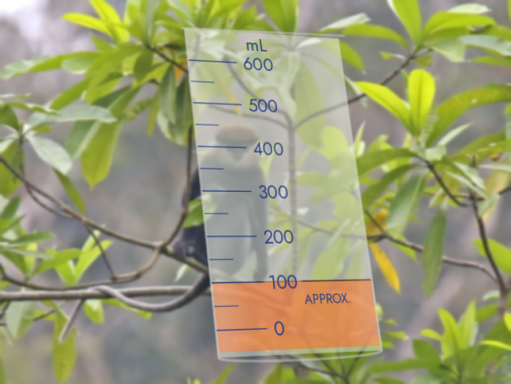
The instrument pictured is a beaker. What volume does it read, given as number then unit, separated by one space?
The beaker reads 100 mL
